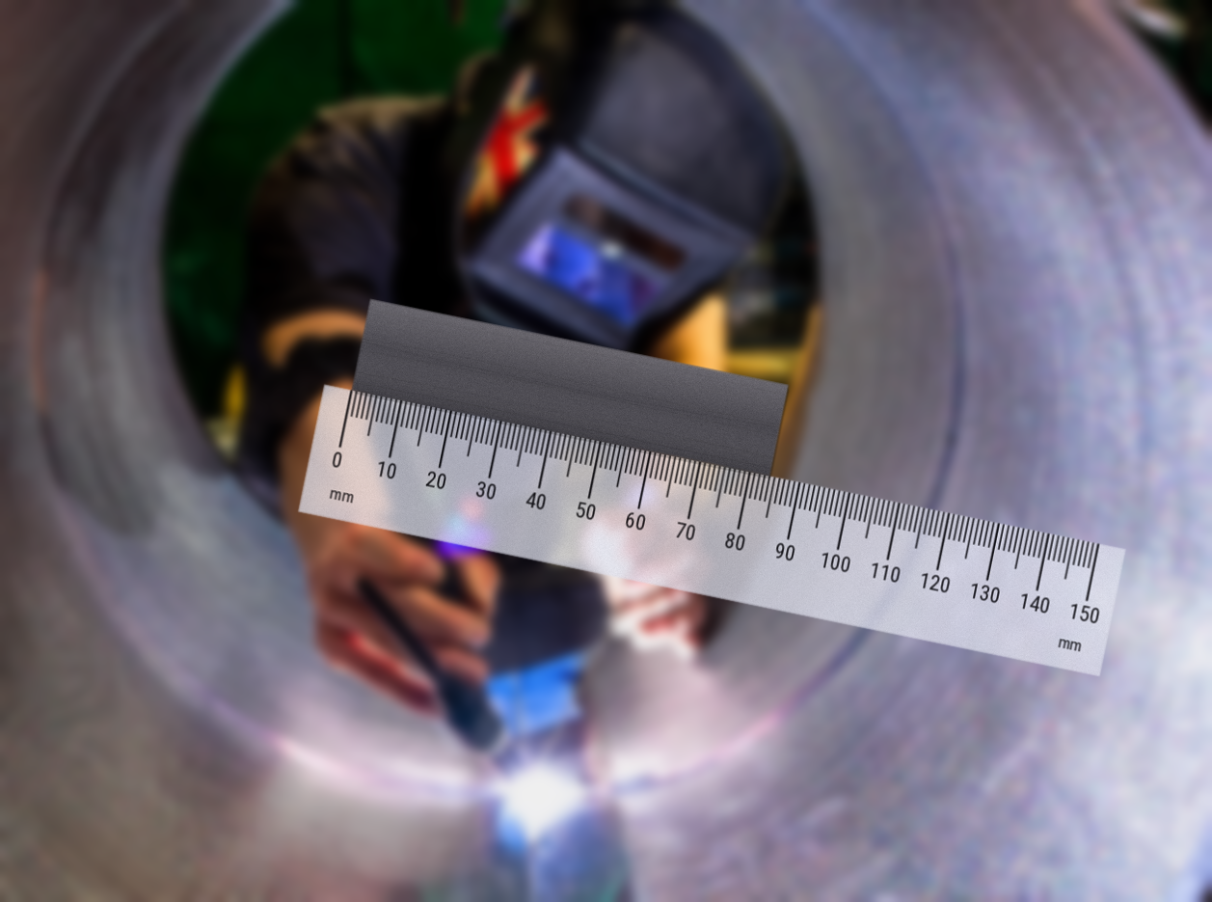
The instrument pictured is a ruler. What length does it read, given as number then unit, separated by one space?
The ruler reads 84 mm
